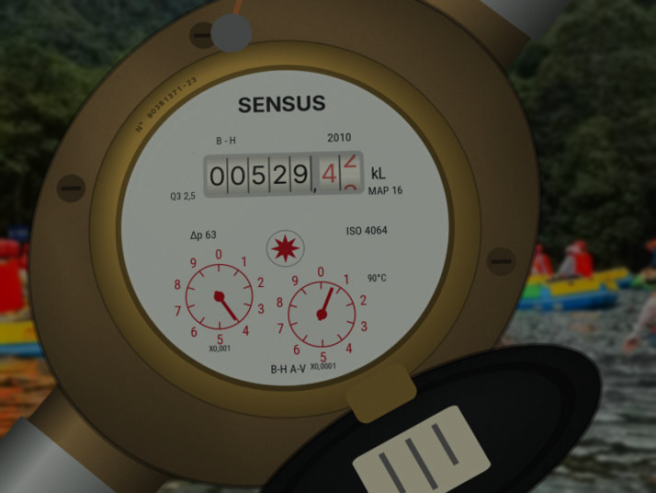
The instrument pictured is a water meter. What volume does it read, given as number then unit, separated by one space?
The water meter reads 529.4240 kL
